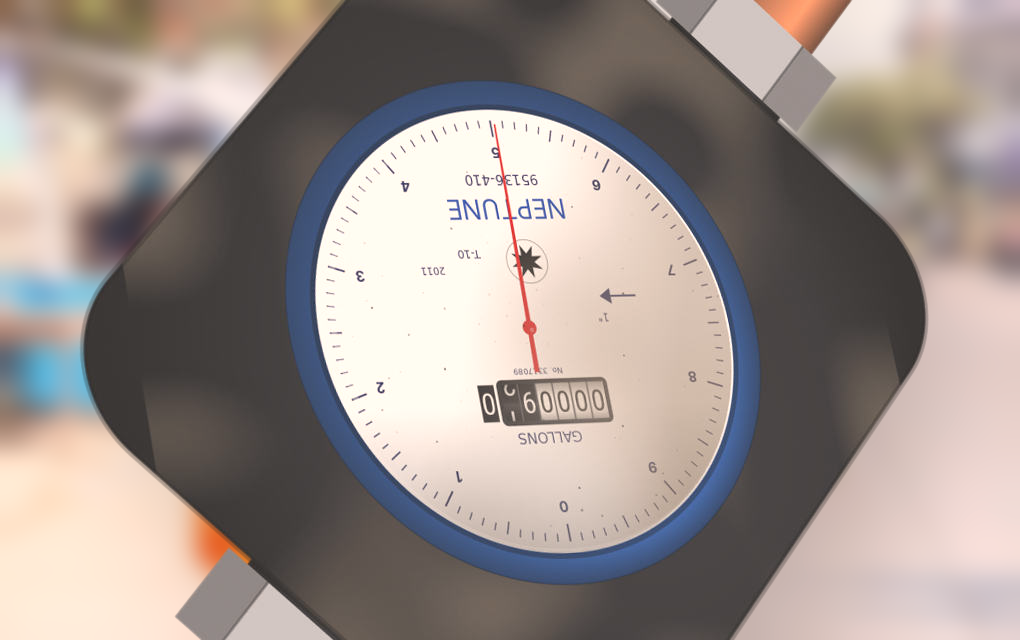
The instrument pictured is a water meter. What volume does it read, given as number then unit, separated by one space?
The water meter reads 915.0 gal
